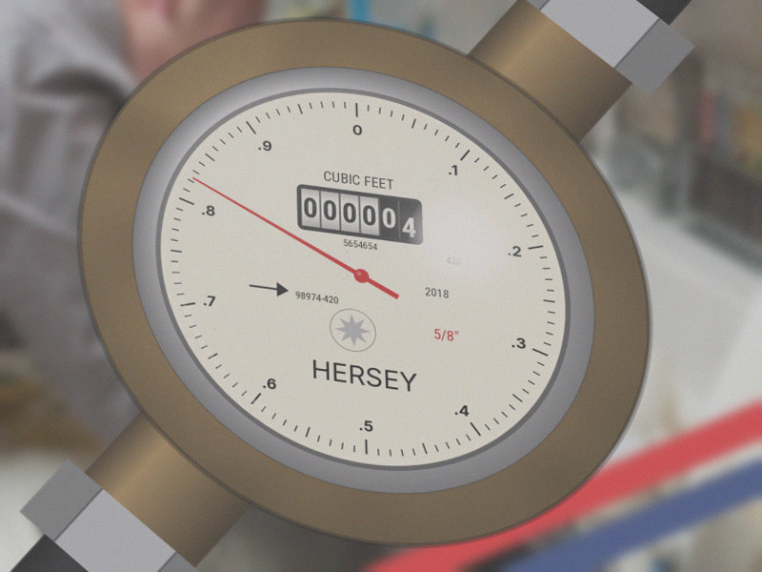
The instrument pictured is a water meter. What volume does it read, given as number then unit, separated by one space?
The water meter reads 3.82 ft³
